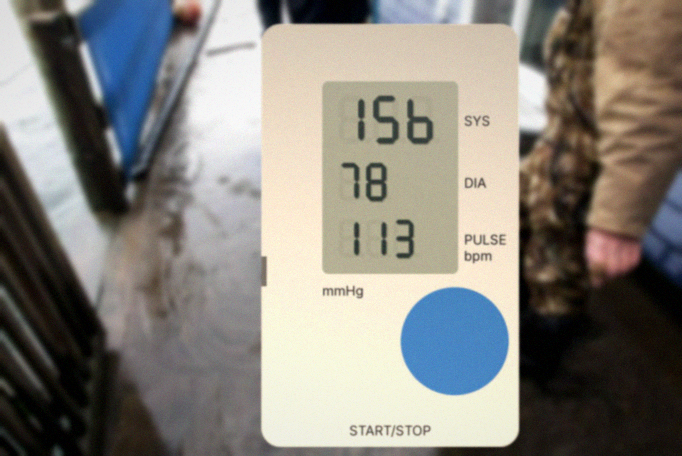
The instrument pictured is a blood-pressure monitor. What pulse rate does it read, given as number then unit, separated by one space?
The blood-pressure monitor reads 113 bpm
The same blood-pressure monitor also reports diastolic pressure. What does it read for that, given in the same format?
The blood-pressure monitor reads 78 mmHg
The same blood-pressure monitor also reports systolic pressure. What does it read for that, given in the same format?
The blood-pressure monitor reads 156 mmHg
